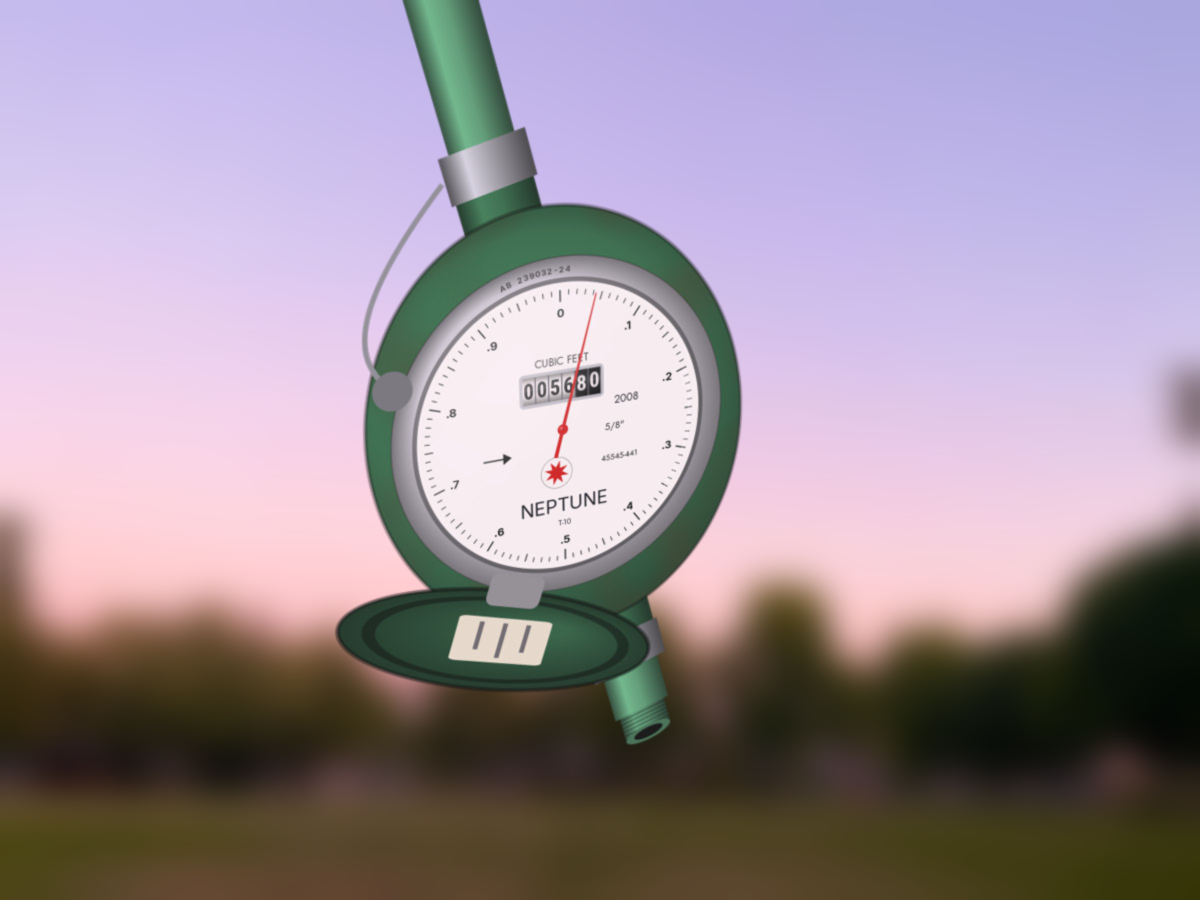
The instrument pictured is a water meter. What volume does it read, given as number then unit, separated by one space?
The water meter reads 5680.04 ft³
